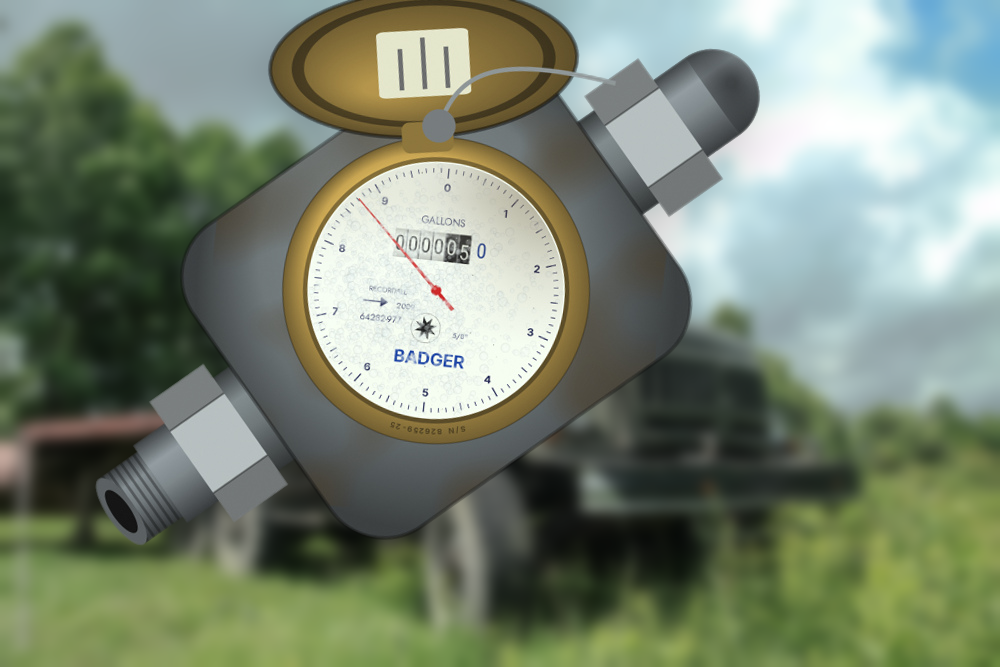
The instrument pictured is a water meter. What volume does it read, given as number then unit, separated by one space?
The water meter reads 48.7 gal
